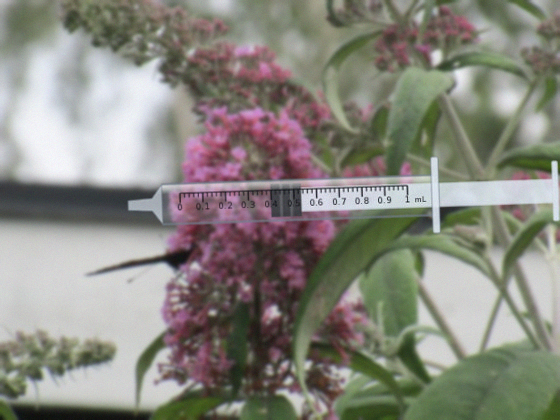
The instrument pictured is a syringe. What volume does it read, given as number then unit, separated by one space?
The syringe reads 0.4 mL
